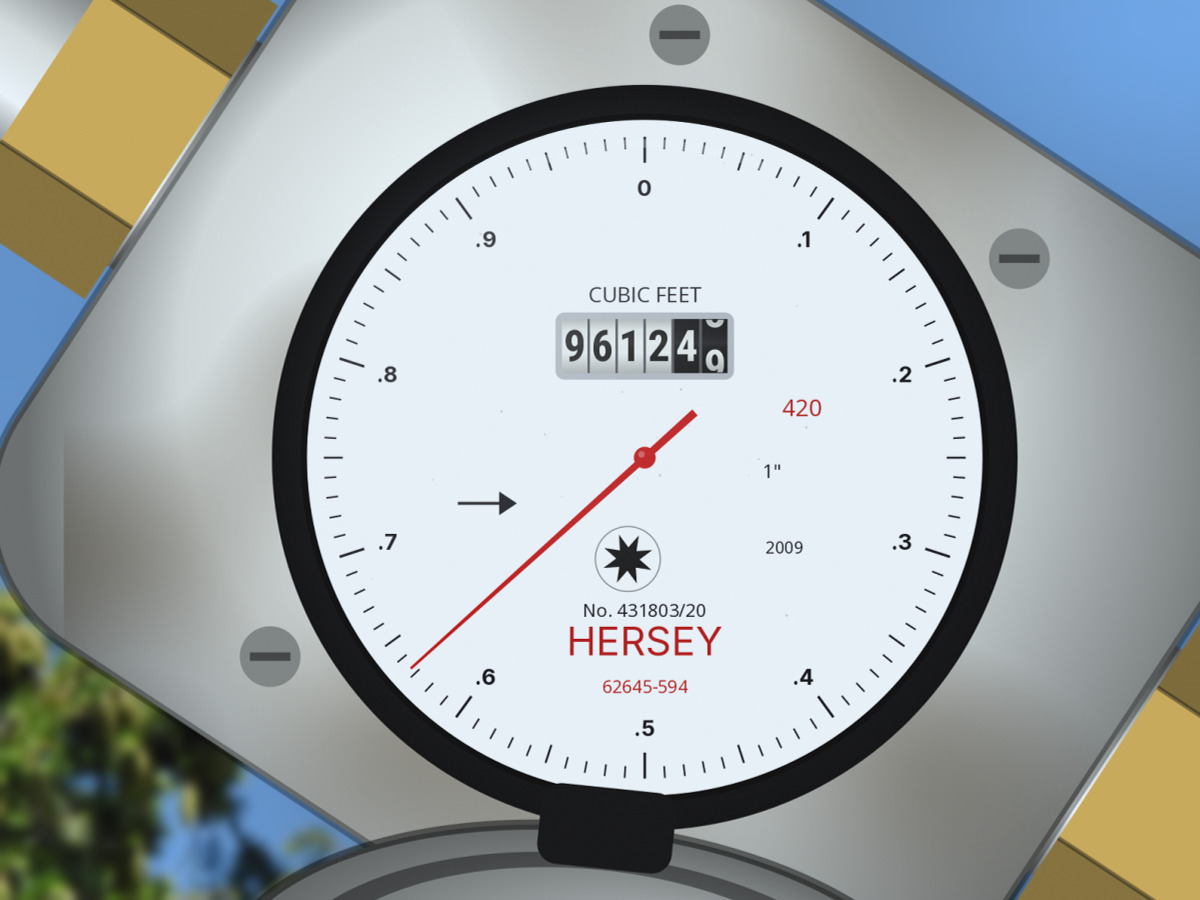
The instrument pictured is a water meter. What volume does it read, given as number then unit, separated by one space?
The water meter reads 961248.63 ft³
